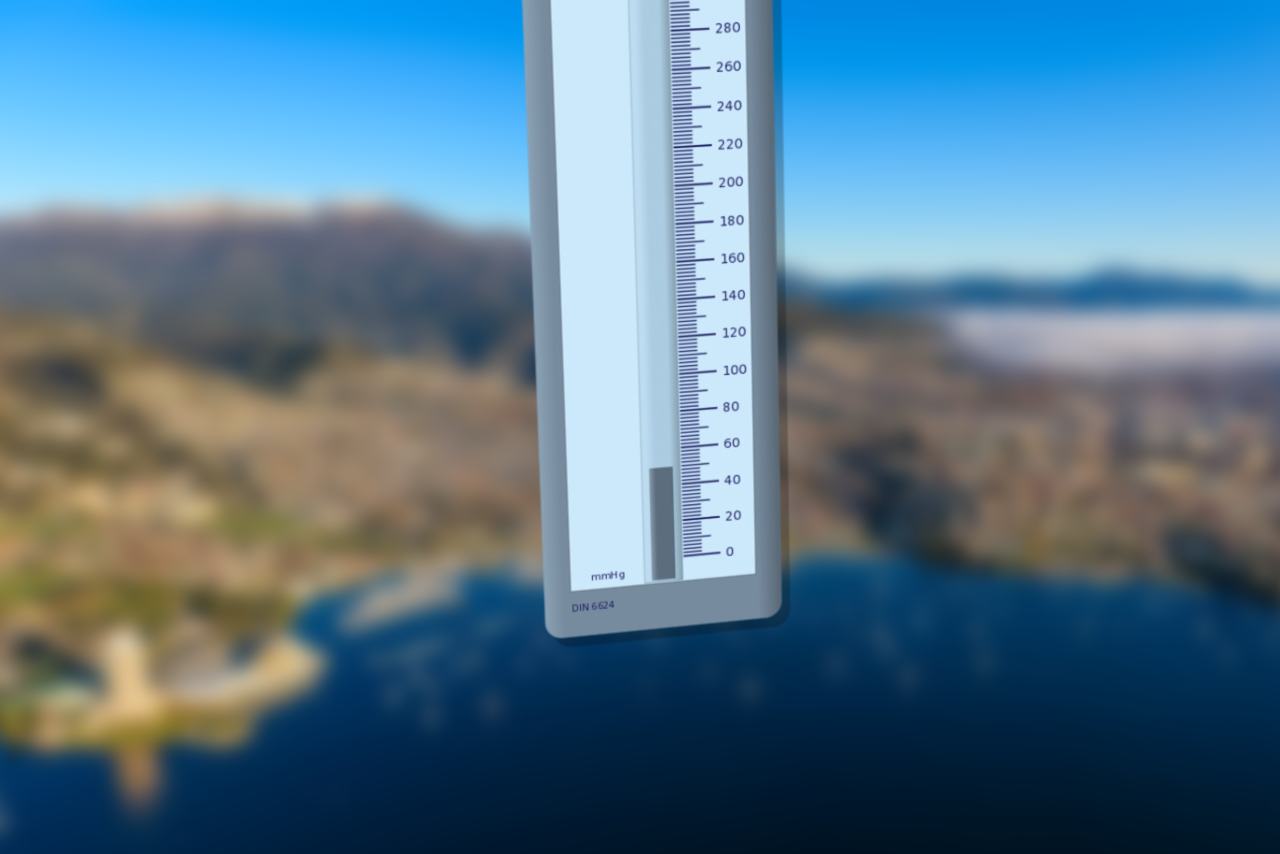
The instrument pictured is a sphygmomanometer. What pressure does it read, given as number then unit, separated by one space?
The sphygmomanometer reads 50 mmHg
